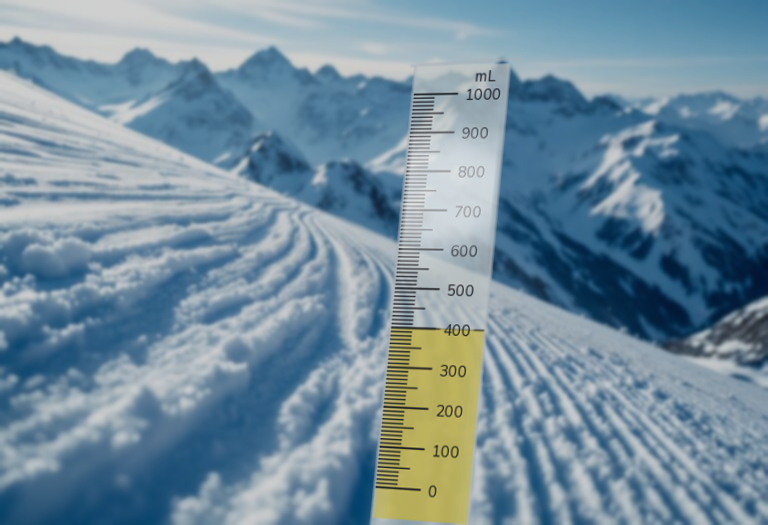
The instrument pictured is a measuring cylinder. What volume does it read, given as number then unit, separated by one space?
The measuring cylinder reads 400 mL
